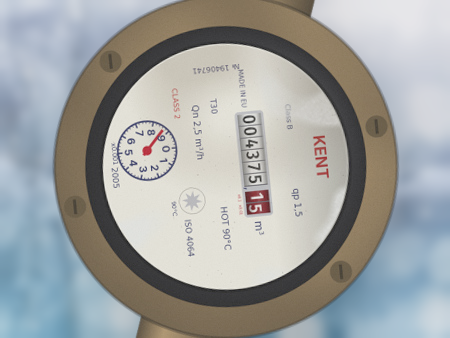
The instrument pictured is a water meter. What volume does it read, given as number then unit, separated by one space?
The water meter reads 4375.148 m³
